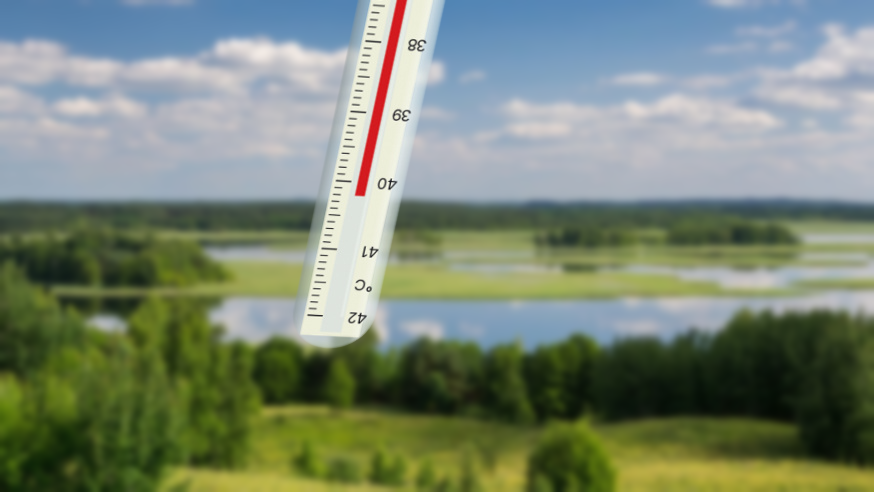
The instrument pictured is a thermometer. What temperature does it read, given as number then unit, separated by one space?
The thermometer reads 40.2 °C
